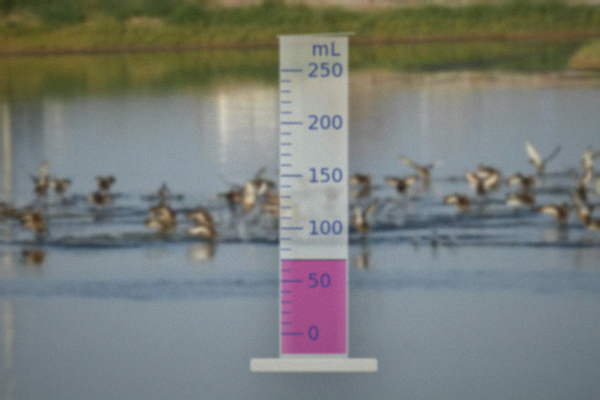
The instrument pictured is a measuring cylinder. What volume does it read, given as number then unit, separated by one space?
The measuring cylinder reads 70 mL
